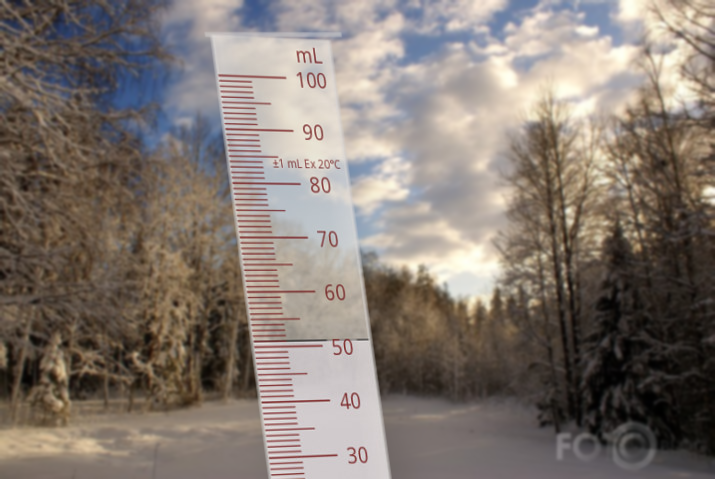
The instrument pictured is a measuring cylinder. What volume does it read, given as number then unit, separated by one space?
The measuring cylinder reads 51 mL
